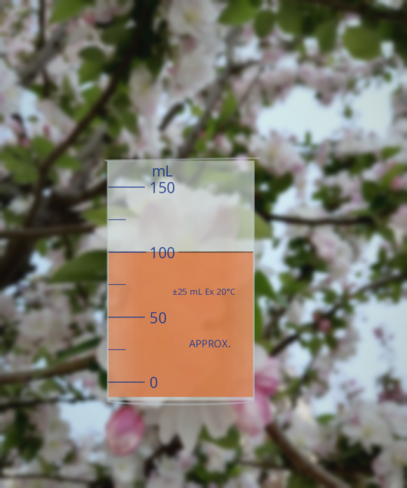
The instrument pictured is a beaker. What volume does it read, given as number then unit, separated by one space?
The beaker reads 100 mL
